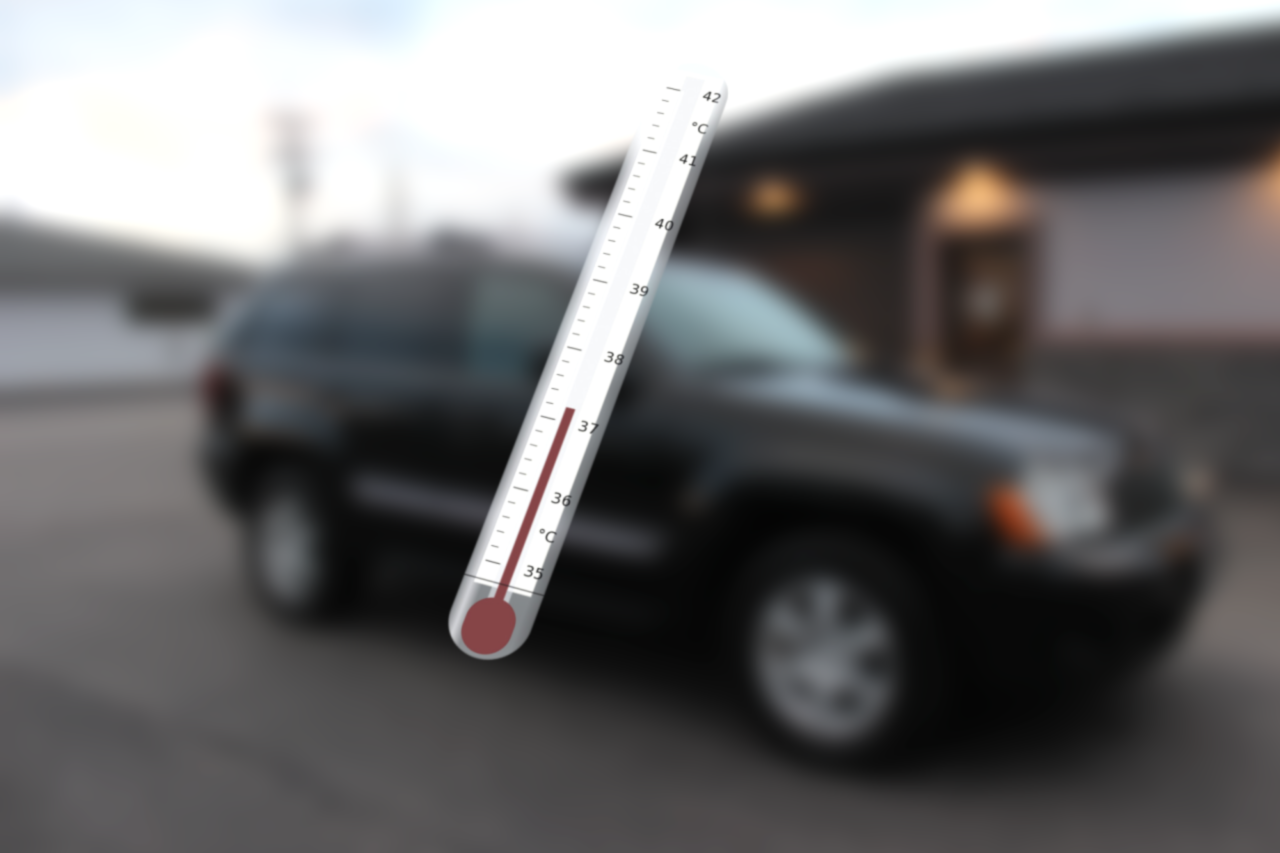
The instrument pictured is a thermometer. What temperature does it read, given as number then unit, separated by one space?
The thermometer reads 37.2 °C
